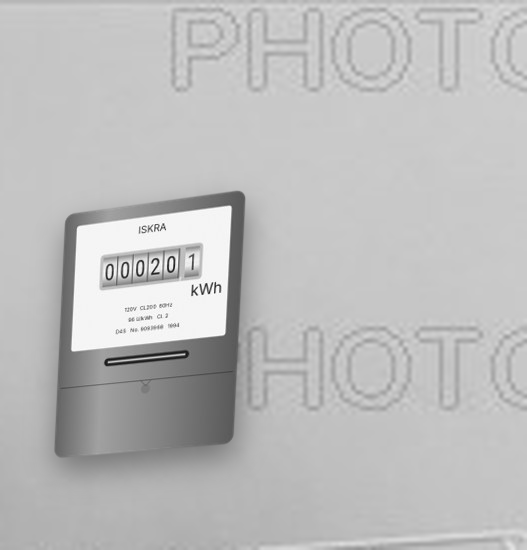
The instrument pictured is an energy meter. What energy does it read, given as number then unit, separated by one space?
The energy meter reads 20.1 kWh
